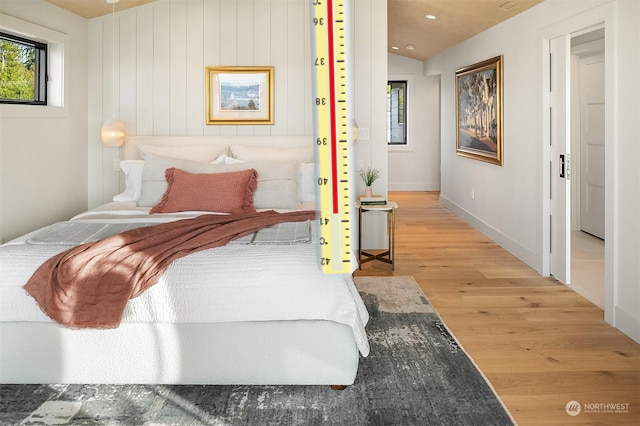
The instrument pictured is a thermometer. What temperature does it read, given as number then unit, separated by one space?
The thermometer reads 40.8 °C
